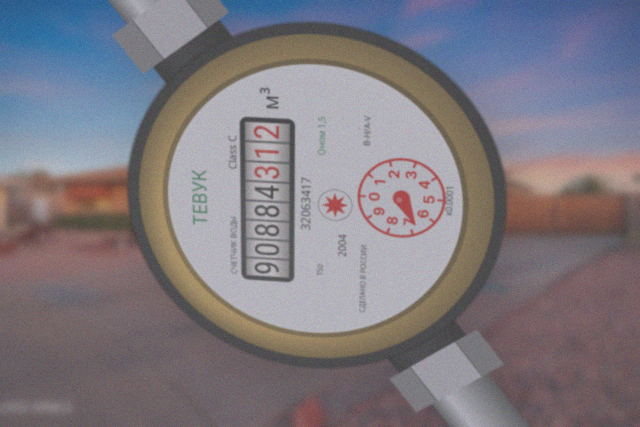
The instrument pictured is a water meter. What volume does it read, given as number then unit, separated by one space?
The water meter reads 90884.3126 m³
